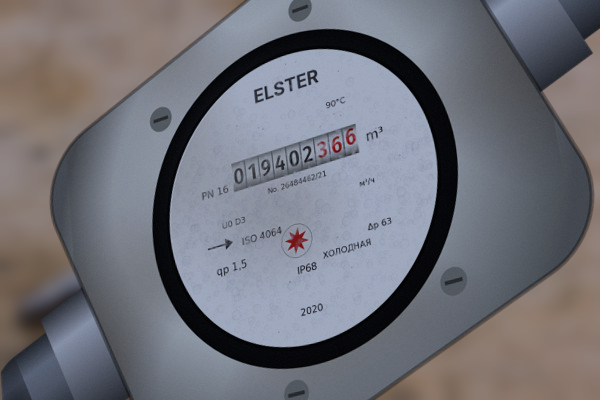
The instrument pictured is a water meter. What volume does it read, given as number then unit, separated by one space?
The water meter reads 19402.366 m³
